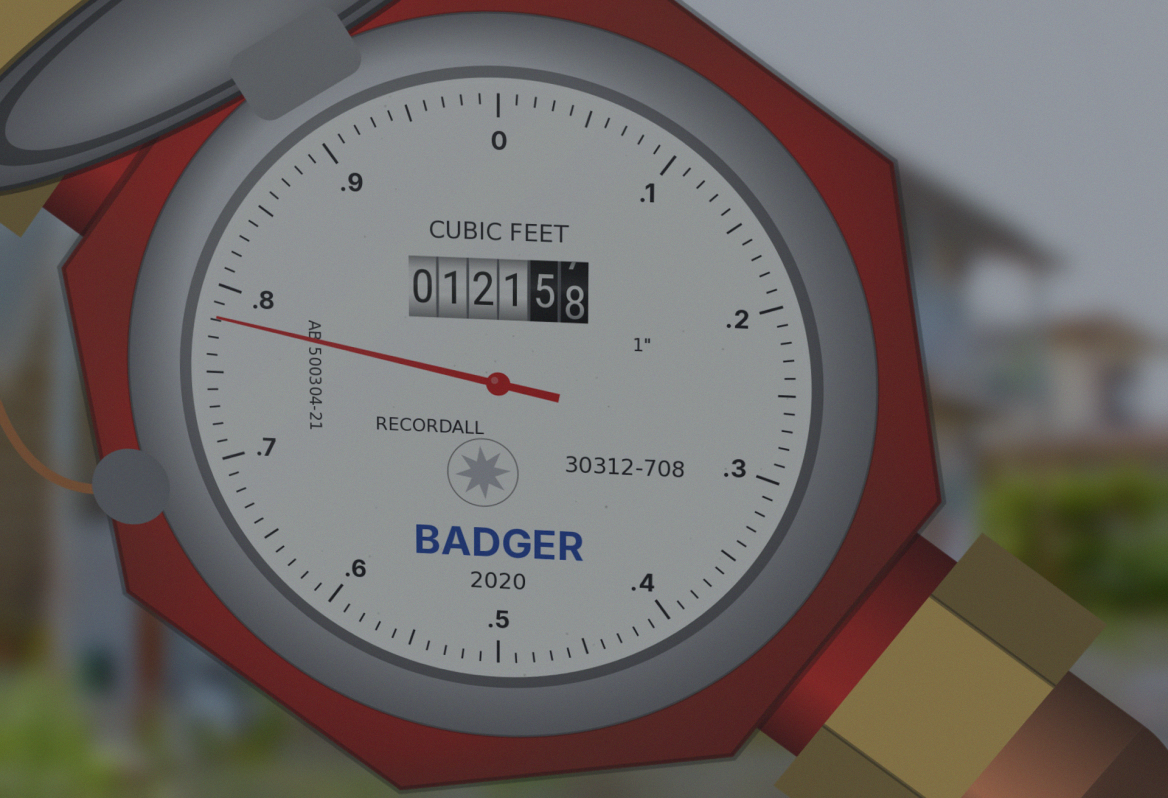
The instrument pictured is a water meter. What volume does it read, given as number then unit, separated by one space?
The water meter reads 12157.78 ft³
